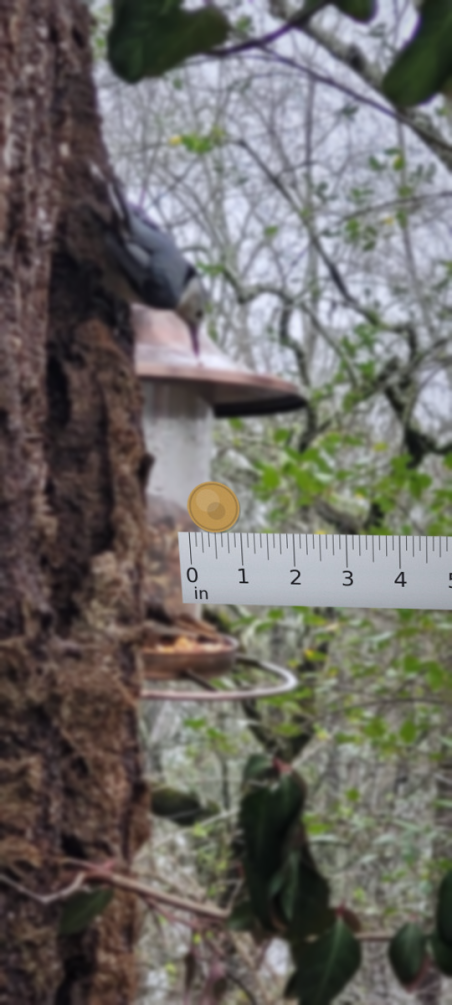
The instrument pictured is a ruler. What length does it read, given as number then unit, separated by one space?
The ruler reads 1 in
